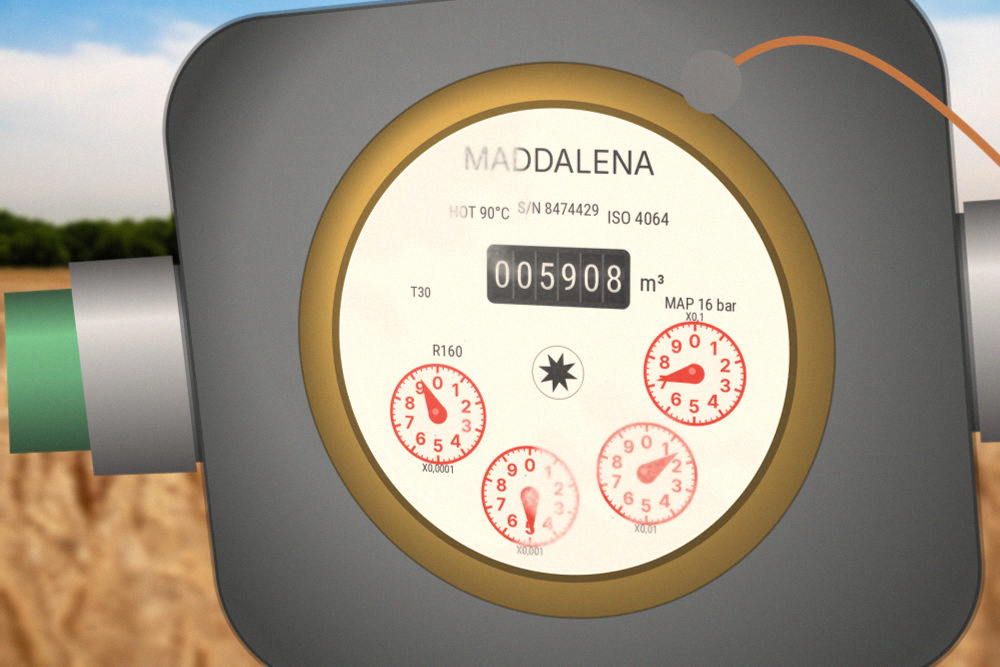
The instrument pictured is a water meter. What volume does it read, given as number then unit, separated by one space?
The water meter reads 5908.7149 m³
